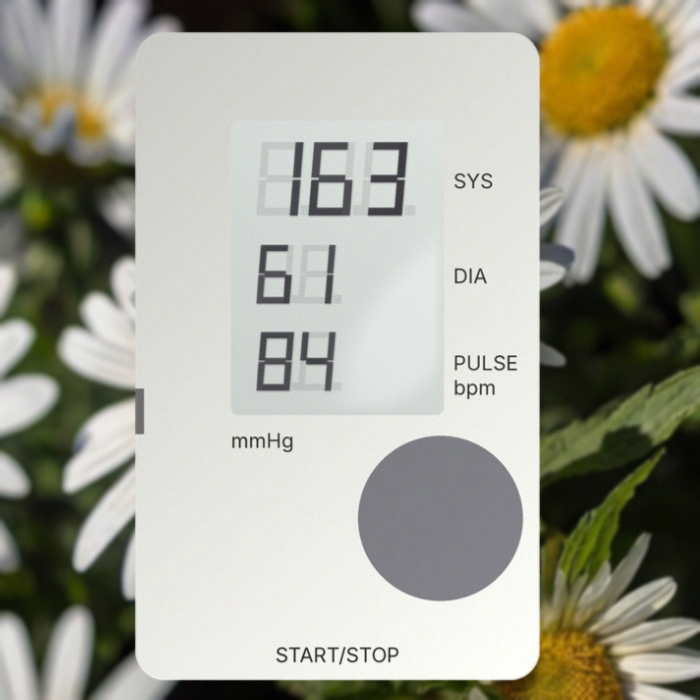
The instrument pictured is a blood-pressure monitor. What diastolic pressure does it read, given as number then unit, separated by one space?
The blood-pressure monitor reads 61 mmHg
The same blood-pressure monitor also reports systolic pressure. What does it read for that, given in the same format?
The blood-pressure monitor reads 163 mmHg
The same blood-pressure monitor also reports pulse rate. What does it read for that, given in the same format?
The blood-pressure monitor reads 84 bpm
